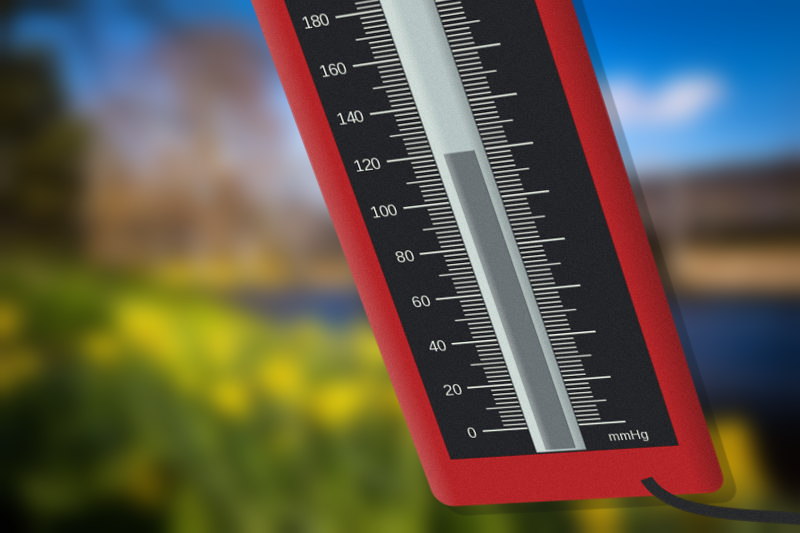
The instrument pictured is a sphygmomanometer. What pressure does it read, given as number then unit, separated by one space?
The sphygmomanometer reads 120 mmHg
